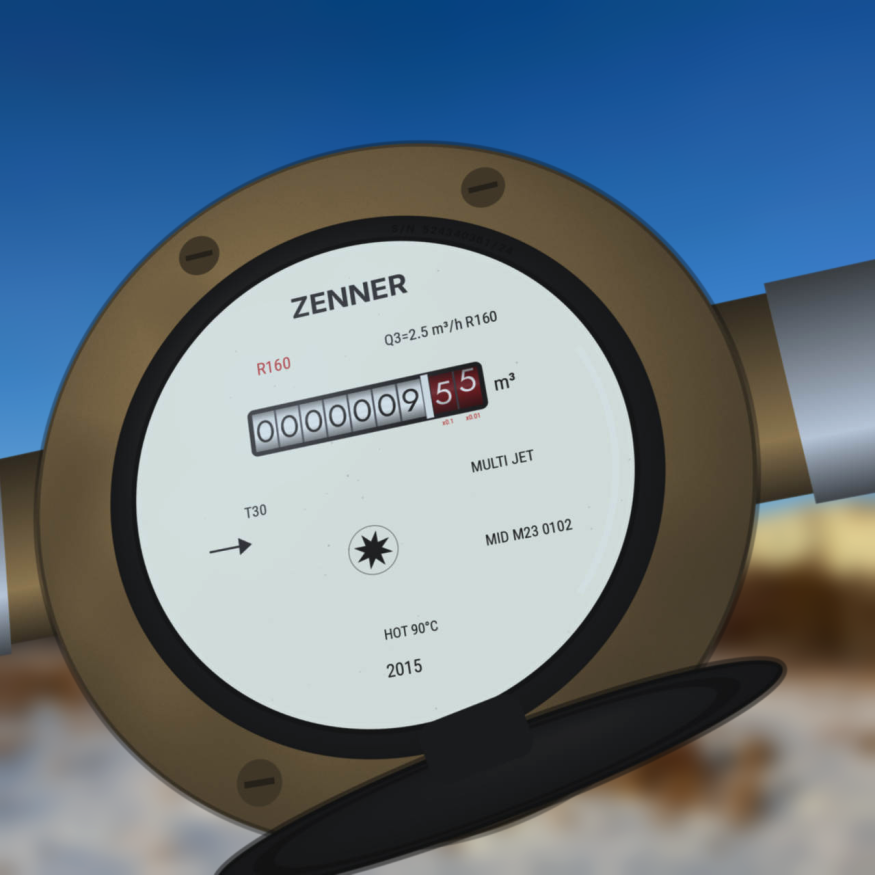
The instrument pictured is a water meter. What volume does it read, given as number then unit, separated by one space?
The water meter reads 9.55 m³
